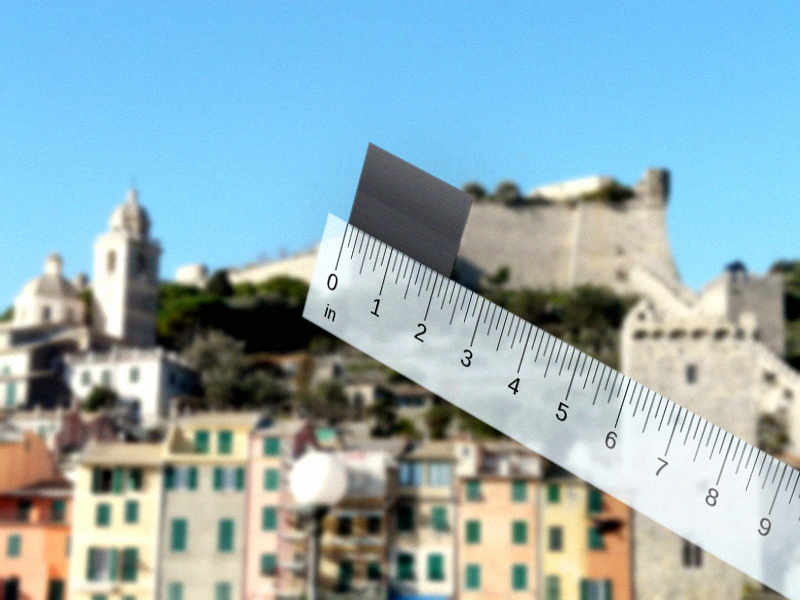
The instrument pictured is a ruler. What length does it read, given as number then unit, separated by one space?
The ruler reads 2.25 in
